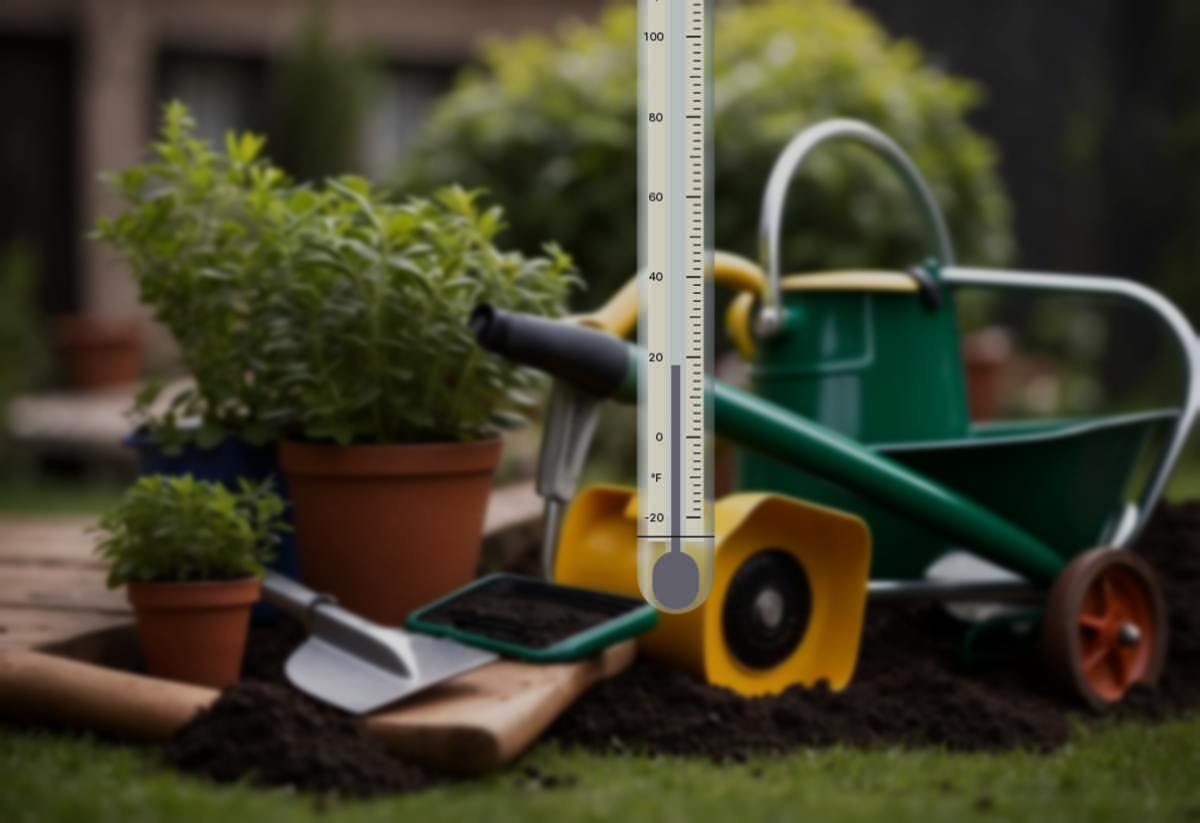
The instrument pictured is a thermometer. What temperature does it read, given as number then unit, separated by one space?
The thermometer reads 18 °F
